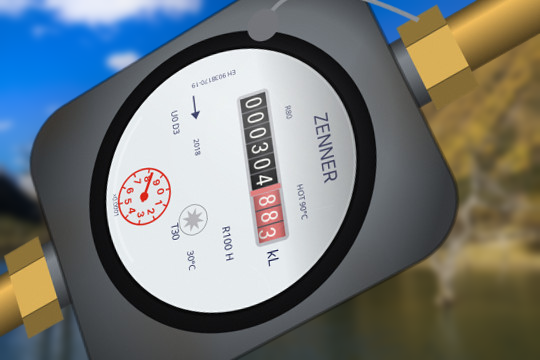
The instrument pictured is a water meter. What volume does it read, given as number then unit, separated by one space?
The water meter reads 304.8828 kL
